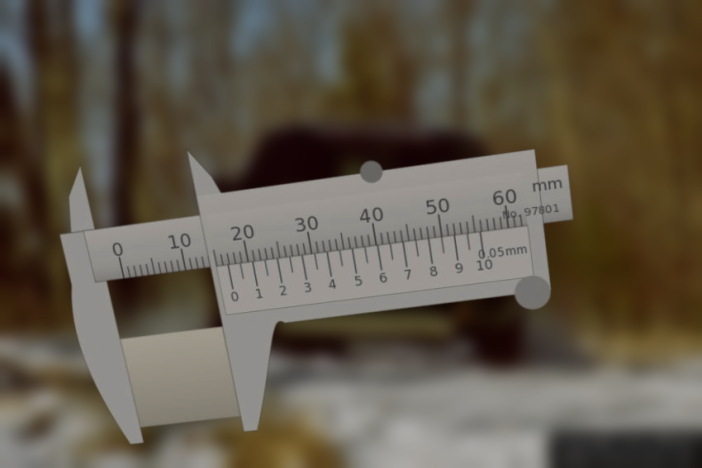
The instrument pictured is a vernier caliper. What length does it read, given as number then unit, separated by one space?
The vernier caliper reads 16.8 mm
